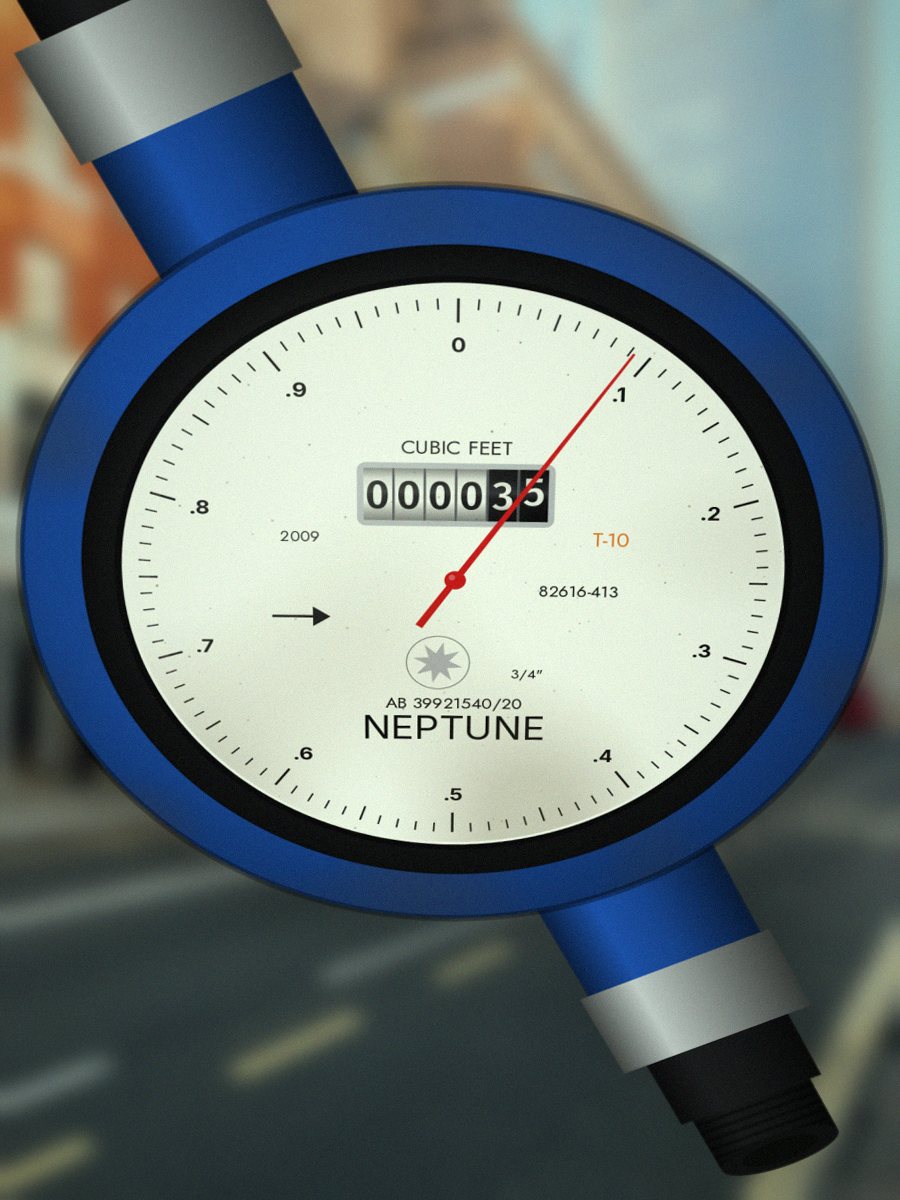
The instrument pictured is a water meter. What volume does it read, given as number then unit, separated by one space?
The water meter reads 35.09 ft³
